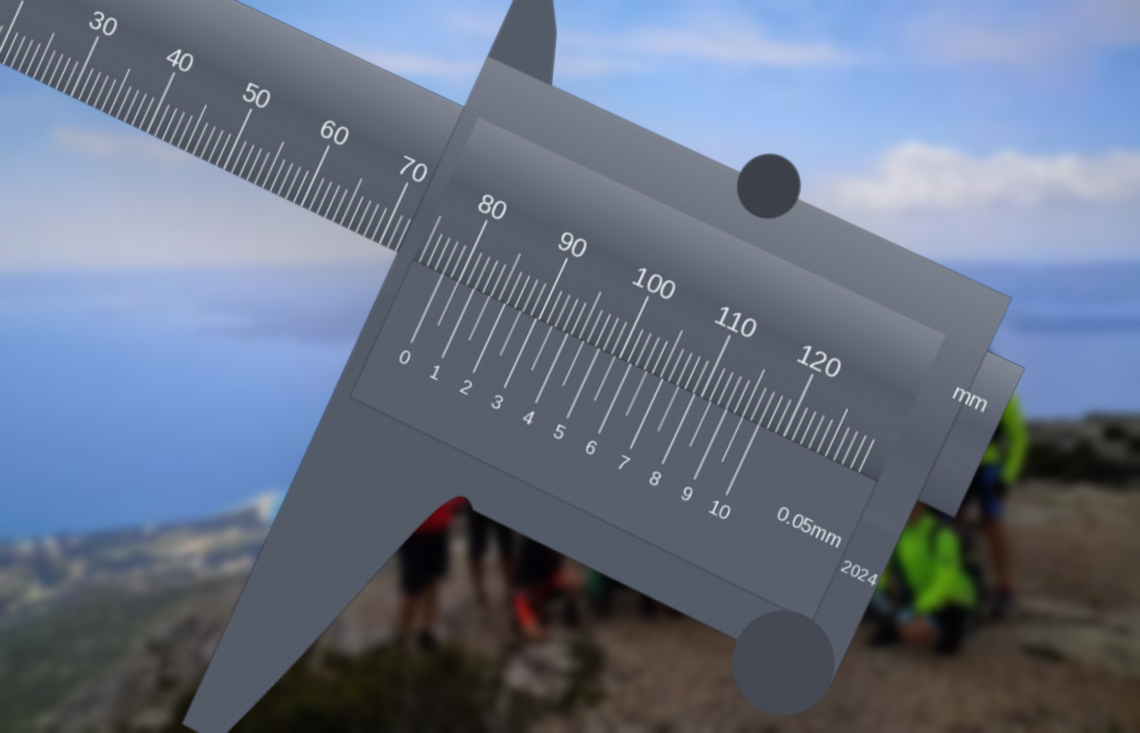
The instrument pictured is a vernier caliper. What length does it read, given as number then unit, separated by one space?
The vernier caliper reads 78.0 mm
